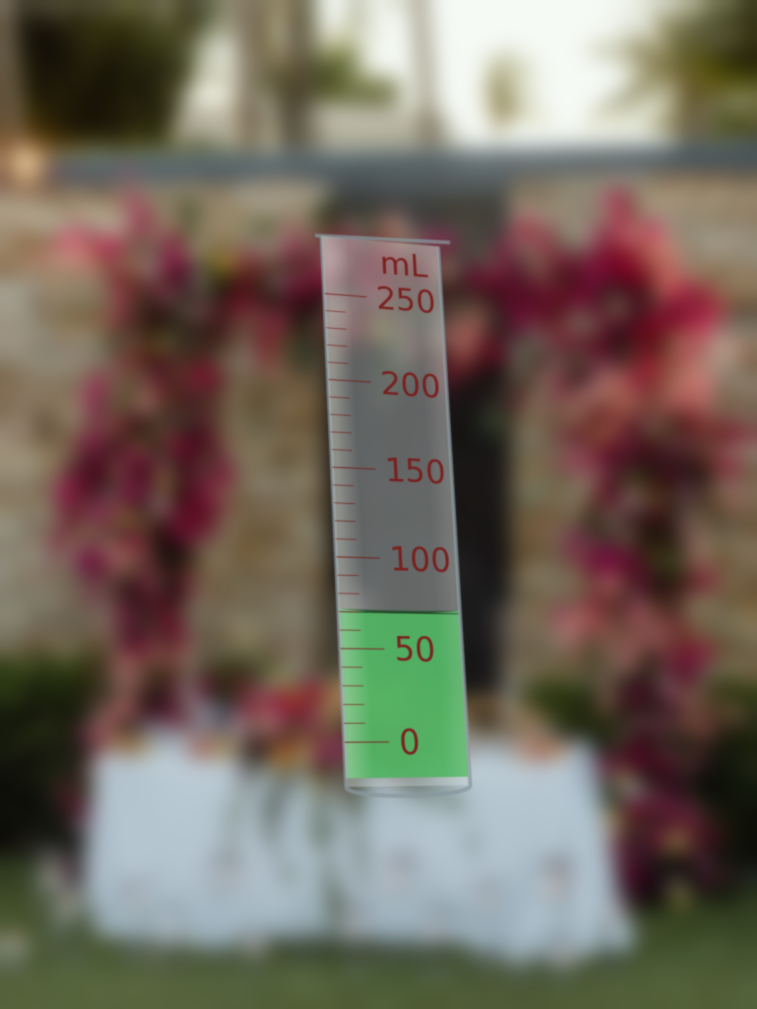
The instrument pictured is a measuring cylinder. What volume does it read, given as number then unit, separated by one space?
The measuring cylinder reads 70 mL
